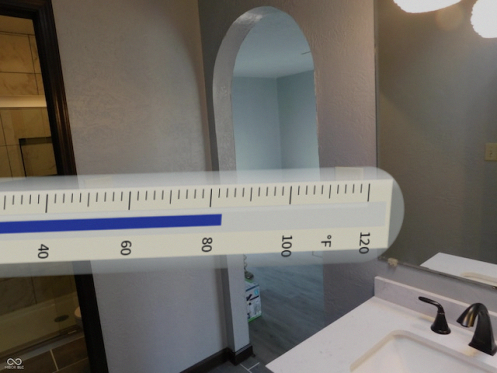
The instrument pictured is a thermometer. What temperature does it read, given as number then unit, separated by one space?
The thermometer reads 83 °F
